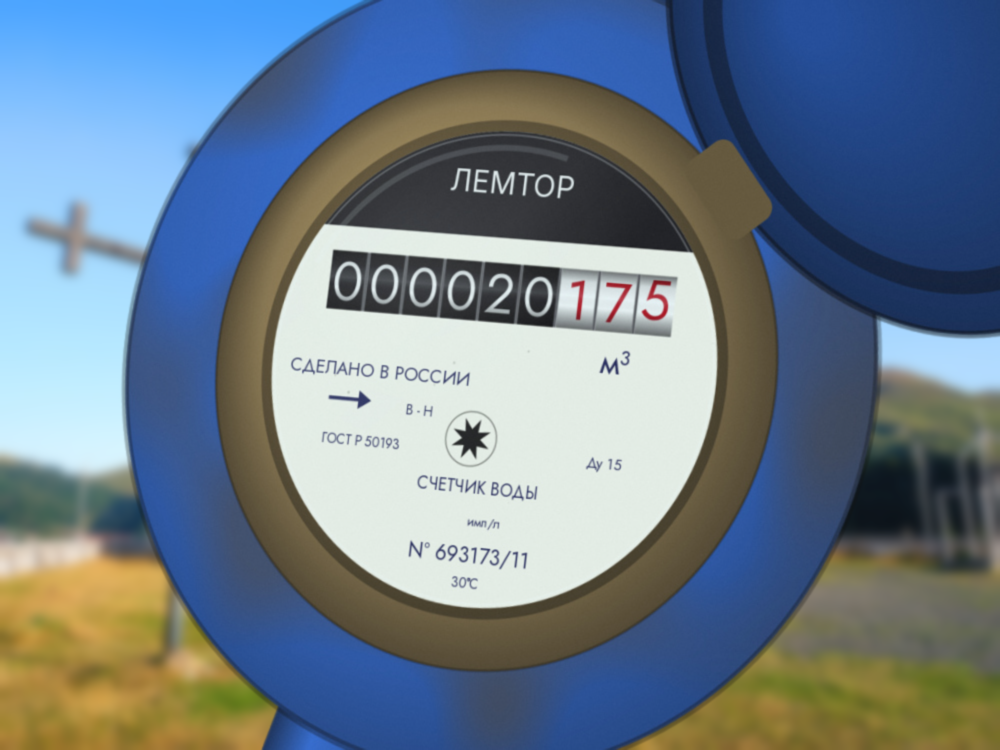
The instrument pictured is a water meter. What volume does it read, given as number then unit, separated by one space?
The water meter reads 20.175 m³
